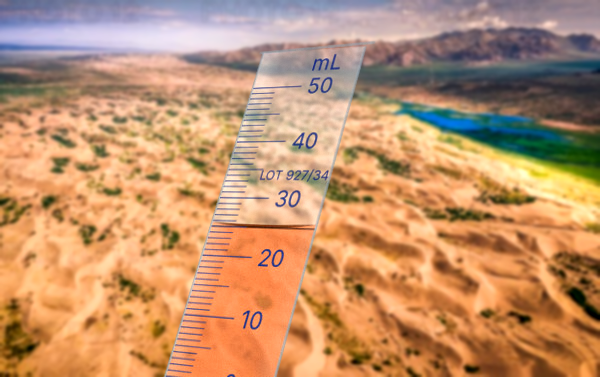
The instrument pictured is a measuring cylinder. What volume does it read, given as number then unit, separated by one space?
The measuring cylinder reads 25 mL
